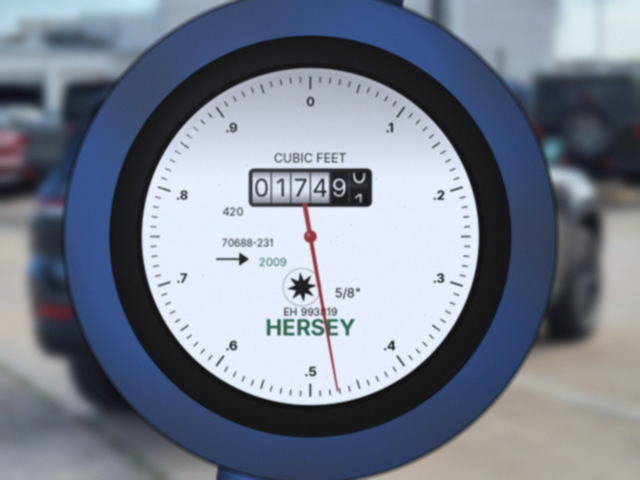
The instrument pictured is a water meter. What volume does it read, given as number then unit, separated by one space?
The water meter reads 17490.47 ft³
